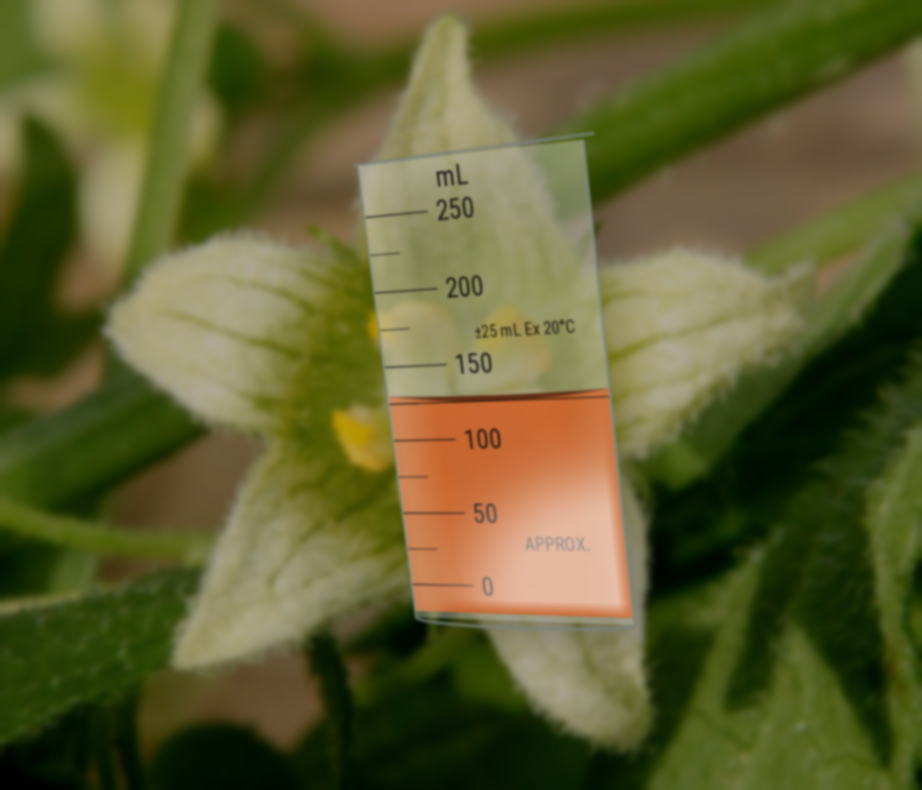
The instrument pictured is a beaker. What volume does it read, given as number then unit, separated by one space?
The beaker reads 125 mL
